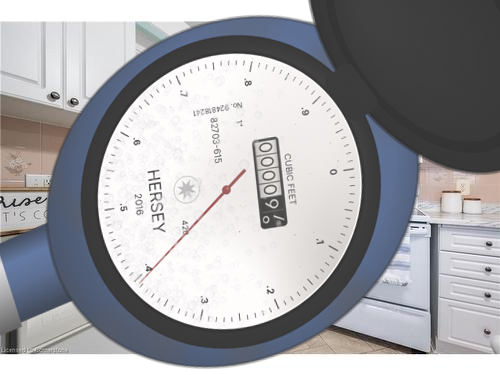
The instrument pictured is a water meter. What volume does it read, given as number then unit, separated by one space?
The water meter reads 97.39 ft³
